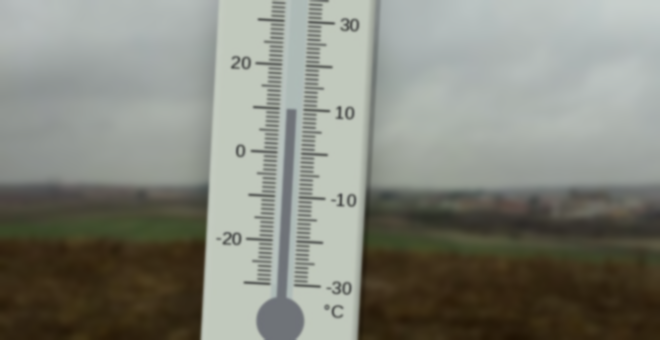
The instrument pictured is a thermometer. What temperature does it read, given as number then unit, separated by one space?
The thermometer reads 10 °C
